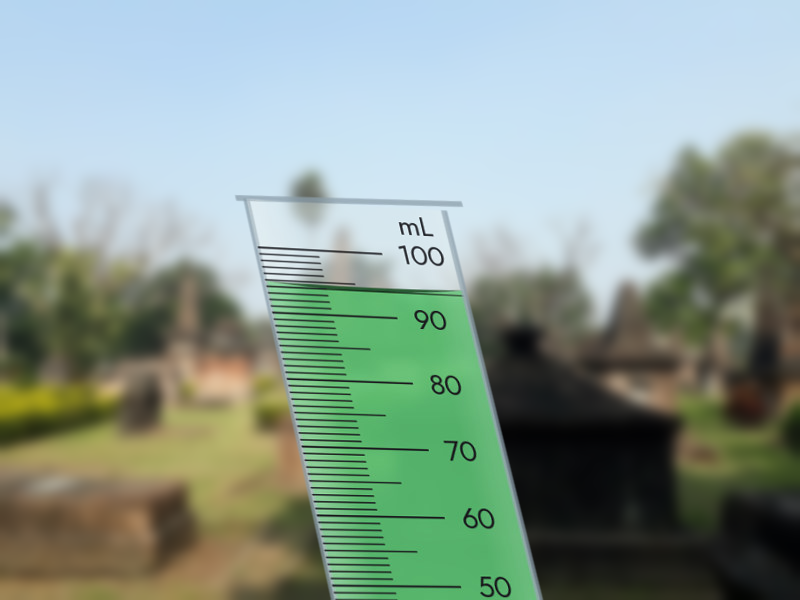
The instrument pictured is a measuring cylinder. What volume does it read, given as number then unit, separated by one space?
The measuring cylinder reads 94 mL
